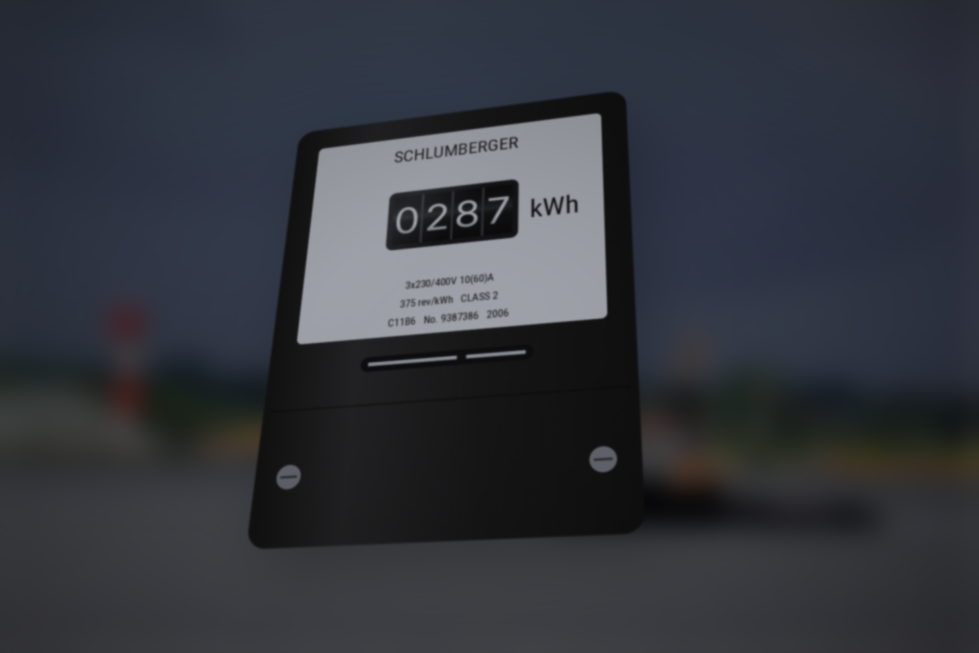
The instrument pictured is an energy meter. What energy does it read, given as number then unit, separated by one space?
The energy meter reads 287 kWh
